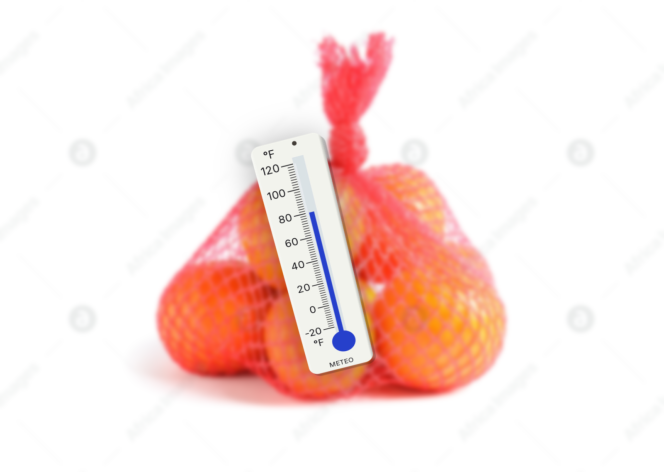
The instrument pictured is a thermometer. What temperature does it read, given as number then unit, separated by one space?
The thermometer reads 80 °F
